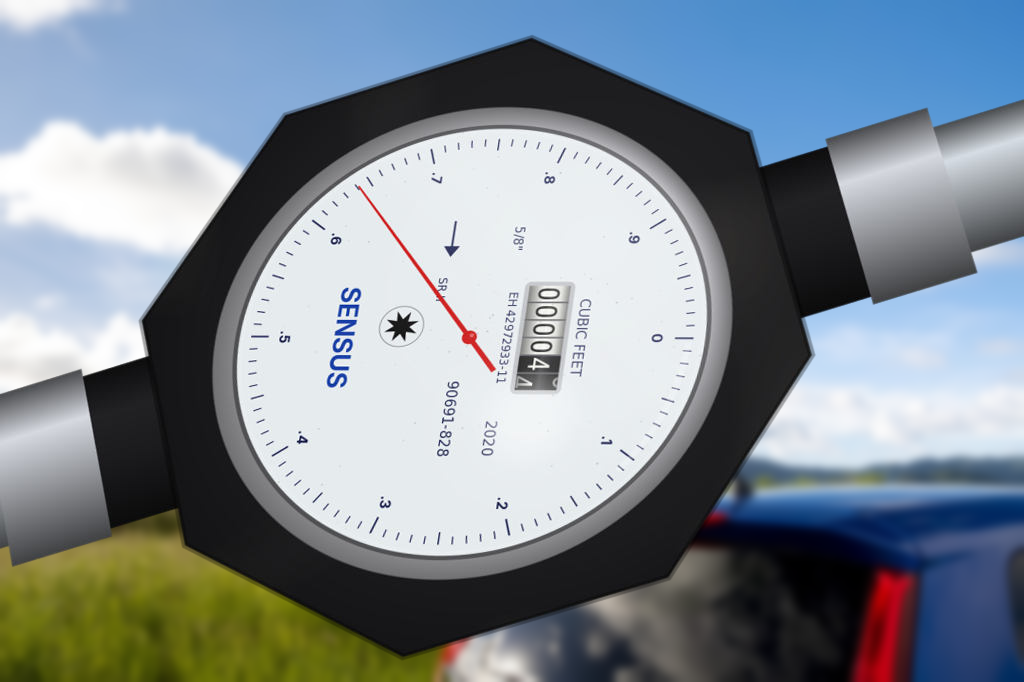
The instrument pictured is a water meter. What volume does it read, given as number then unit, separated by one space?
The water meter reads 43.64 ft³
